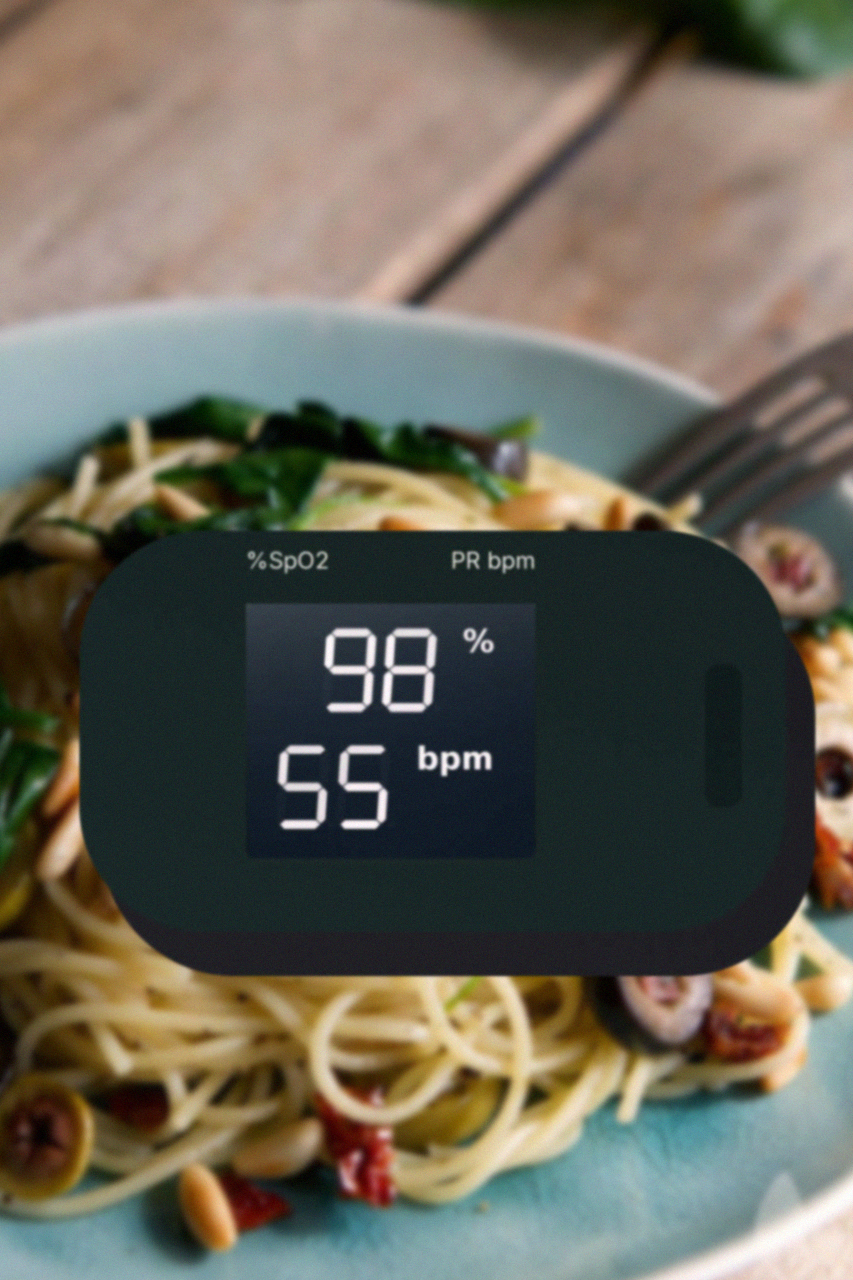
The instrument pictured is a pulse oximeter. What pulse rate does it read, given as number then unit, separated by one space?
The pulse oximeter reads 55 bpm
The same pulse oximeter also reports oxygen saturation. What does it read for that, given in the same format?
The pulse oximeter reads 98 %
